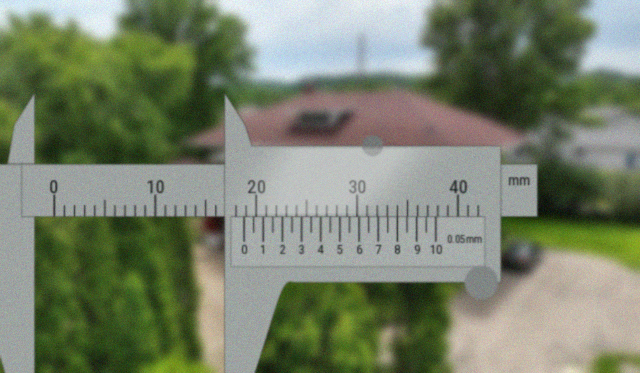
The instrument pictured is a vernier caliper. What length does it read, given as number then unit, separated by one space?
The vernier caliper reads 18.8 mm
